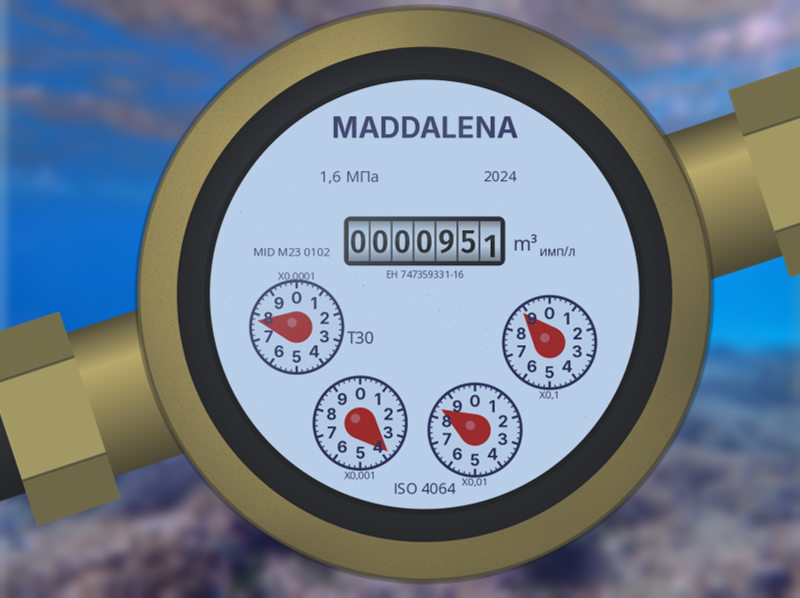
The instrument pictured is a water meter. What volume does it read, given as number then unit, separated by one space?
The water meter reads 950.8837 m³
